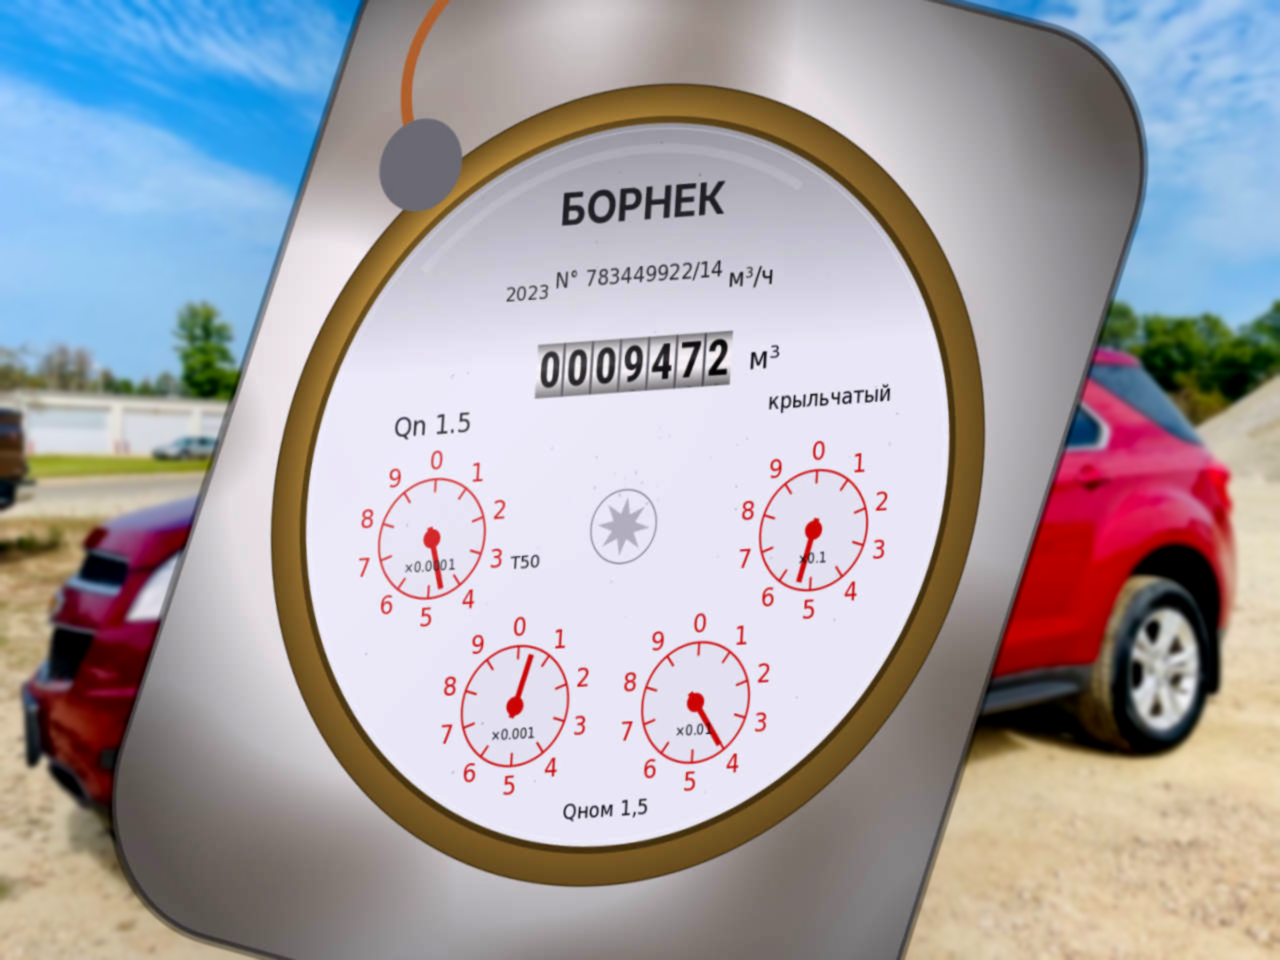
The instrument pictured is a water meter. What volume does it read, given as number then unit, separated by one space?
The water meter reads 9472.5404 m³
